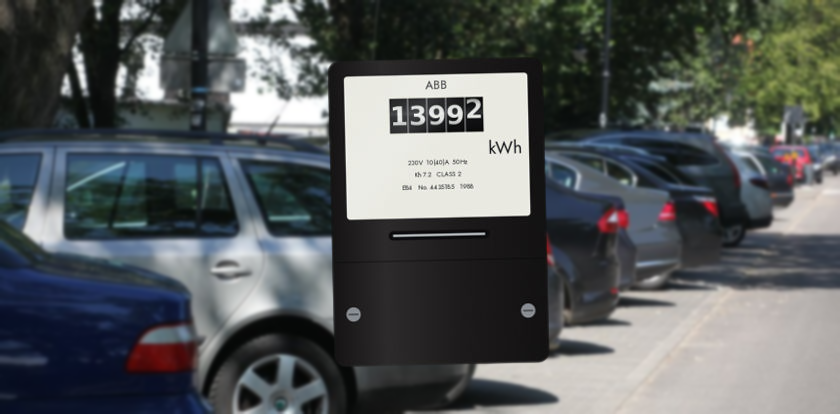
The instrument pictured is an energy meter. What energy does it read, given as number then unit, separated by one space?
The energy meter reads 13992 kWh
